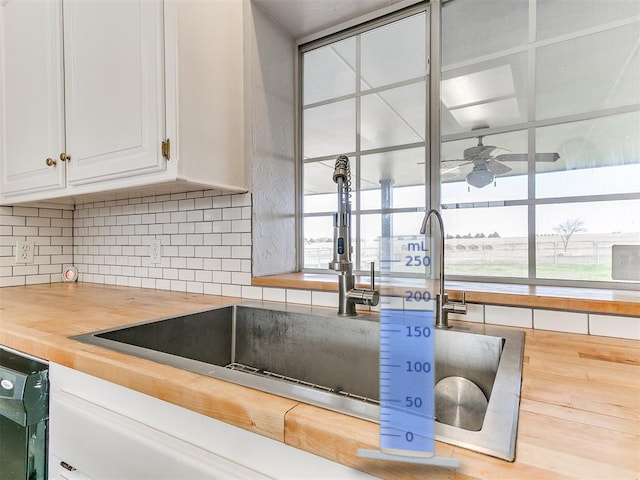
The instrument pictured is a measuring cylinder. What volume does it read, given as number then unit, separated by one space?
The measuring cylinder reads 180 mL
